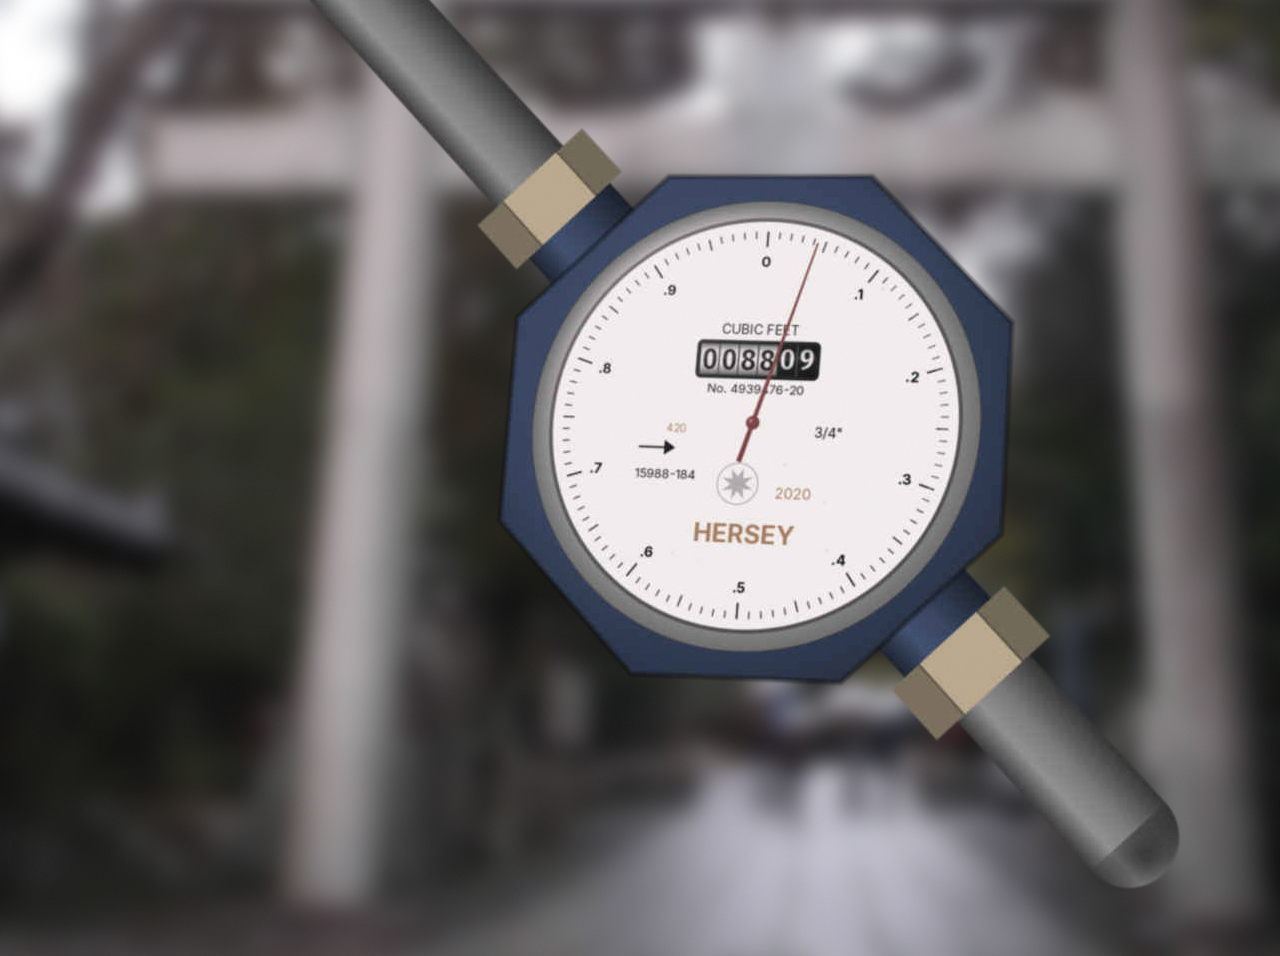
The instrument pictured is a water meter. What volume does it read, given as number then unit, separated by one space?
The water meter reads 8809.04 ft³
